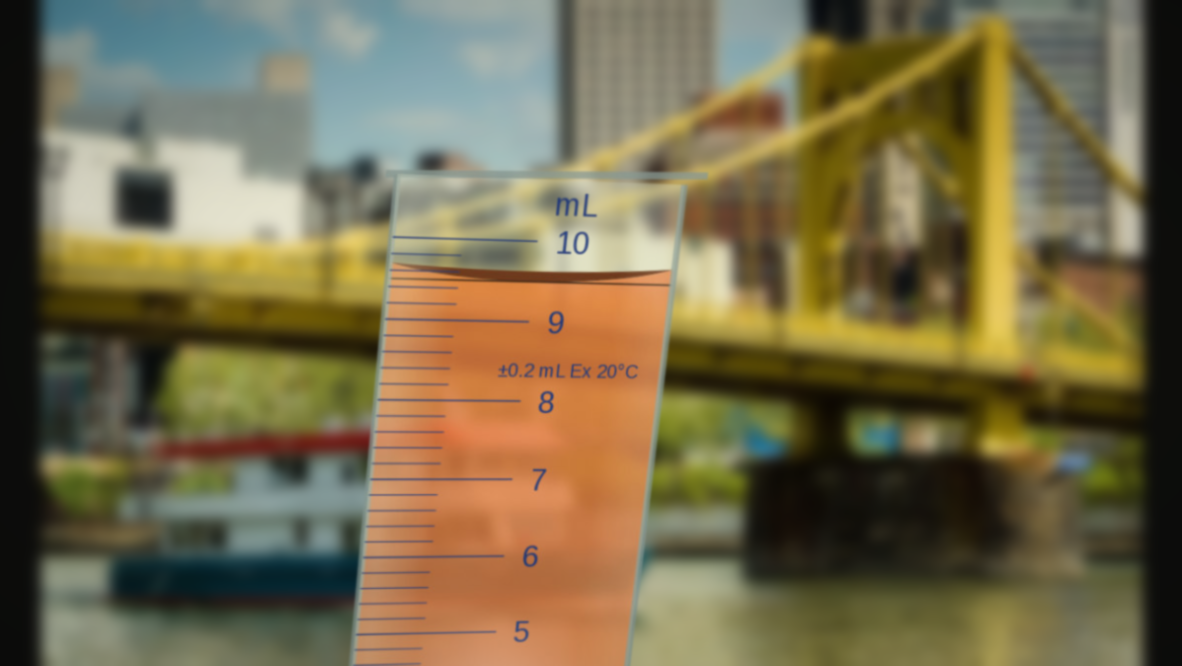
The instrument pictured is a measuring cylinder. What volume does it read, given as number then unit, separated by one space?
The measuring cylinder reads 9.5 mL
